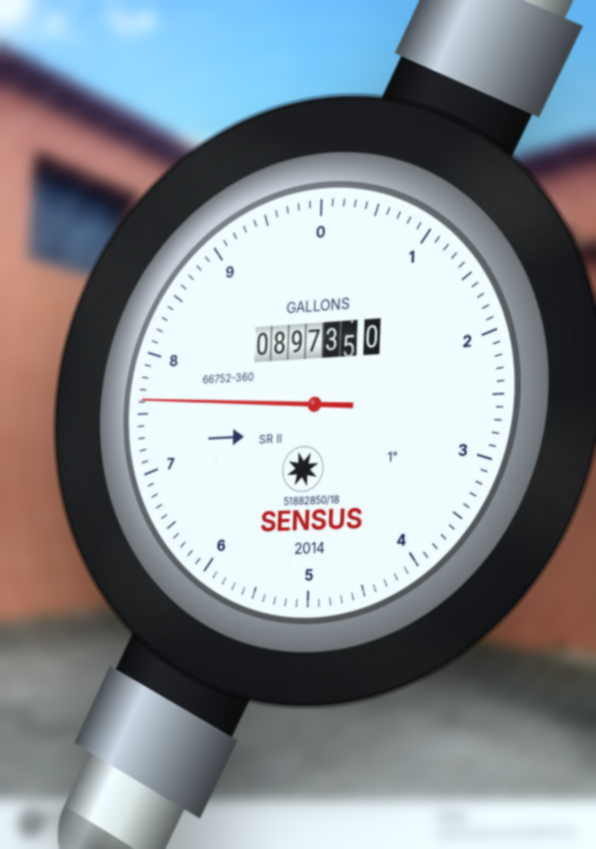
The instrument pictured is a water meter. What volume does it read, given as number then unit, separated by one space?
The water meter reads 897347.6 gal
